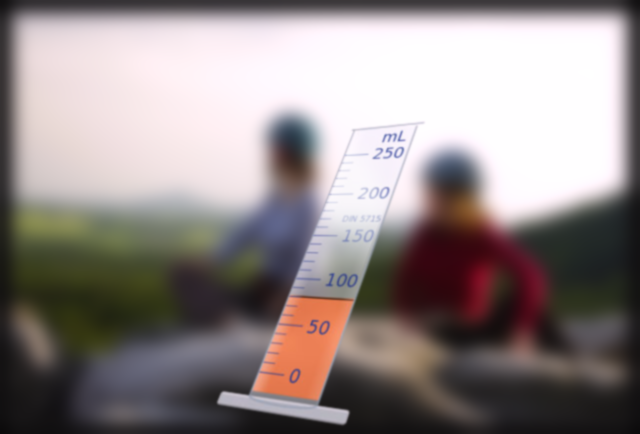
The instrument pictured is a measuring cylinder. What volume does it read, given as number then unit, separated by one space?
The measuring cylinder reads 80 mL
